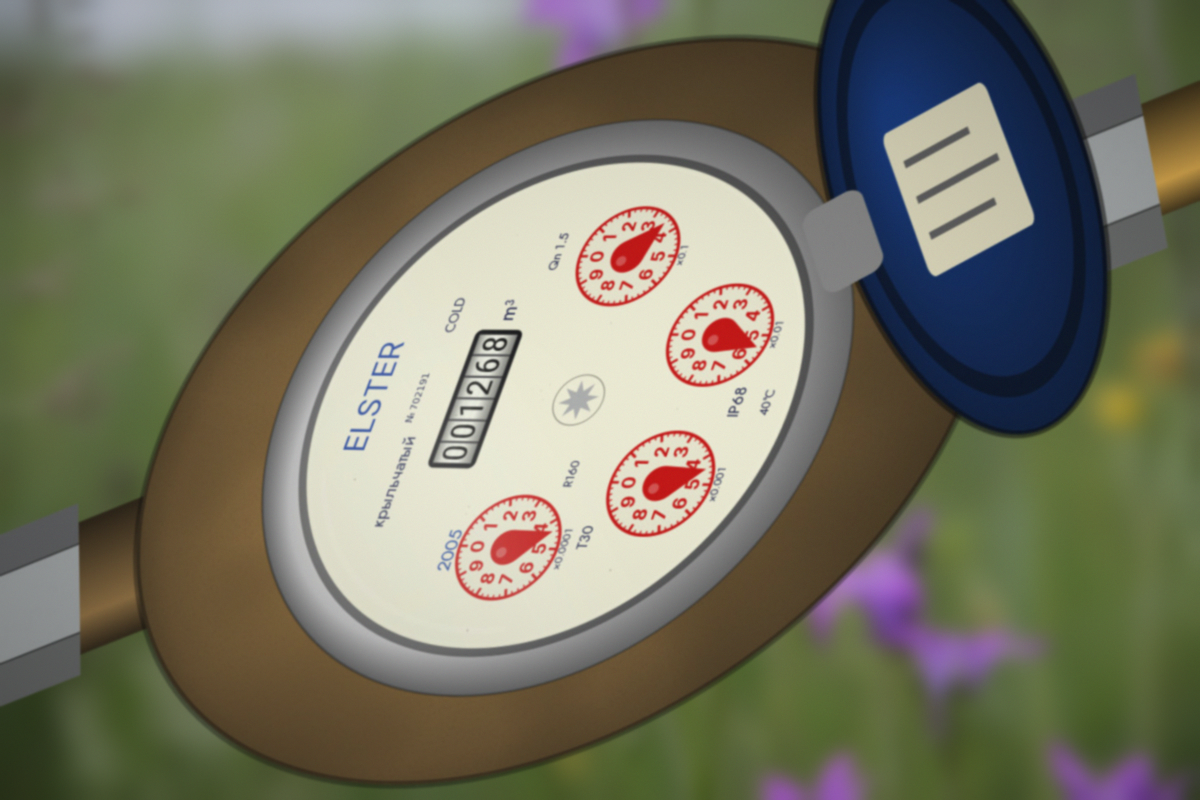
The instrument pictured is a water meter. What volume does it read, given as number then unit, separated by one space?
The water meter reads 1268.3544 m³
